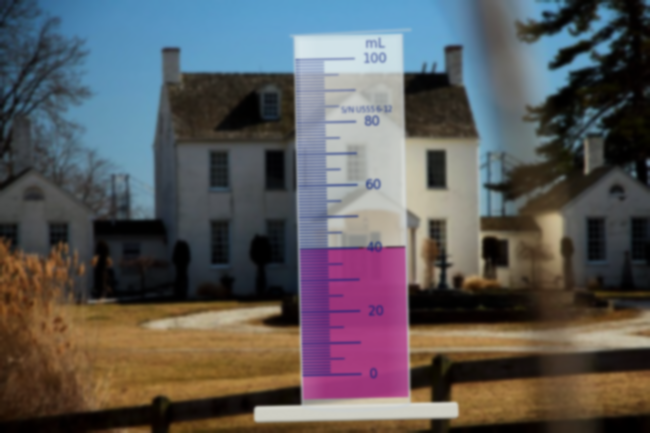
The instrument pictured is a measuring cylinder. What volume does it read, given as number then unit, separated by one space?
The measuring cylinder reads 40 mL
